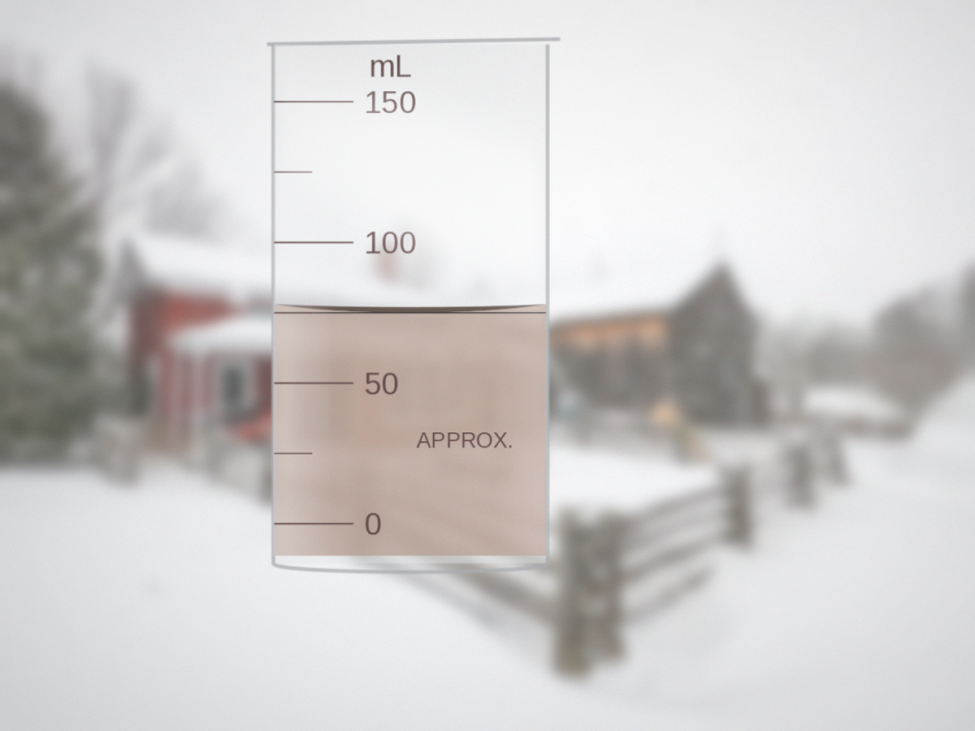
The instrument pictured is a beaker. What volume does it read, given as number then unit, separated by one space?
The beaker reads 75 mL
